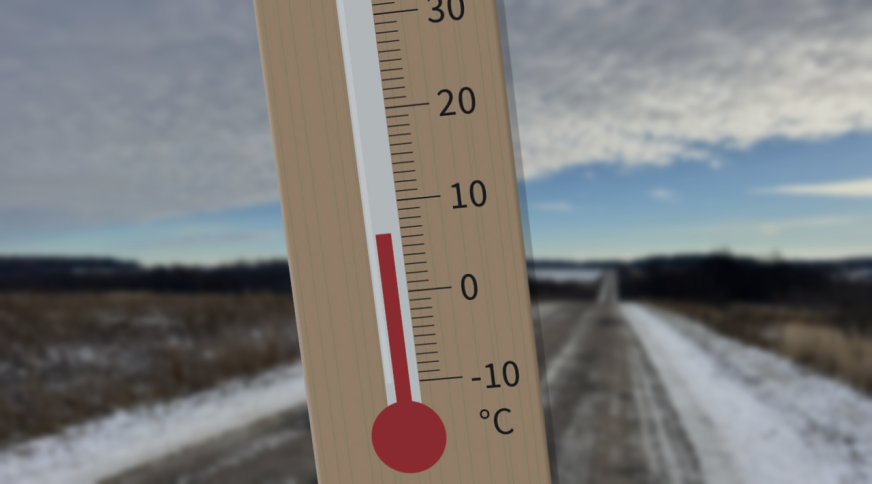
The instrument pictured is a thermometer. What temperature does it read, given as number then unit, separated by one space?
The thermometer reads 6.5 °C
